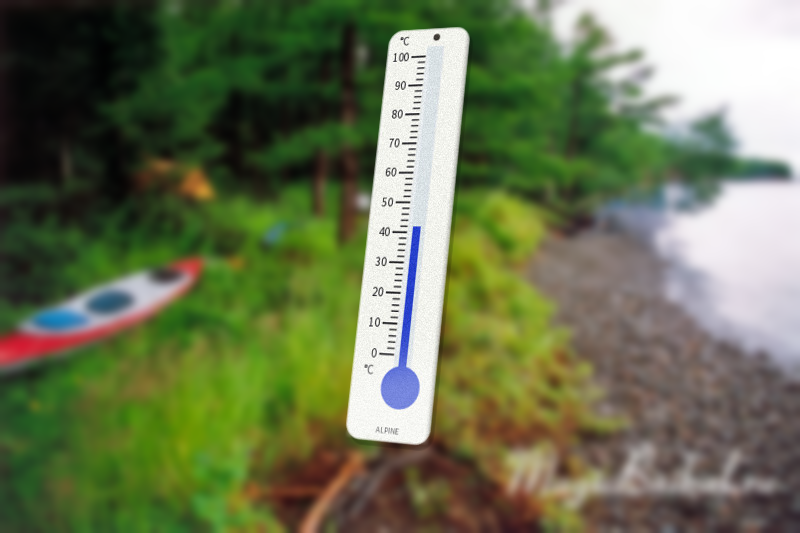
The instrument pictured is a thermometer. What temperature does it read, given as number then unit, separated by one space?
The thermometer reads 42 °C
